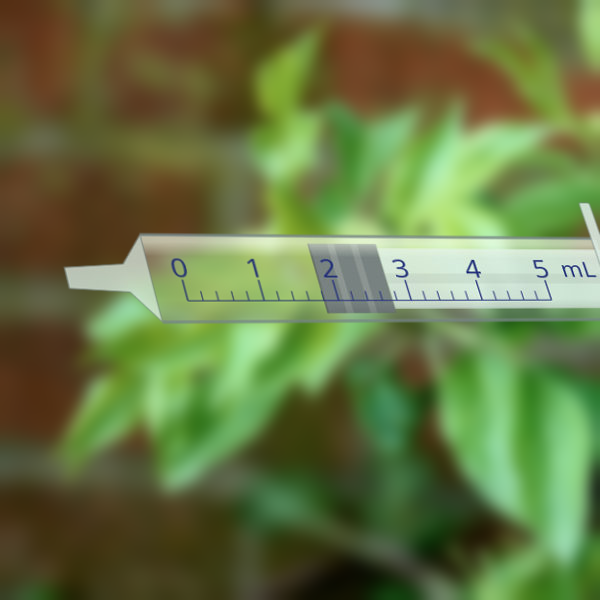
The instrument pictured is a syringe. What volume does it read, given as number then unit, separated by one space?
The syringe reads 1.8 mL
